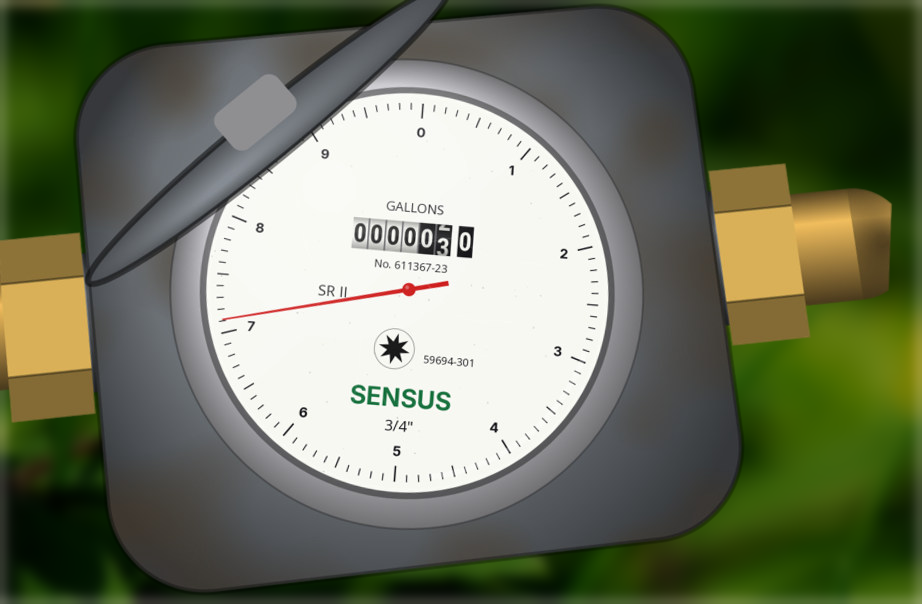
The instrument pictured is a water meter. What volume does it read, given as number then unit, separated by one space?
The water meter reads 27.1 gal
